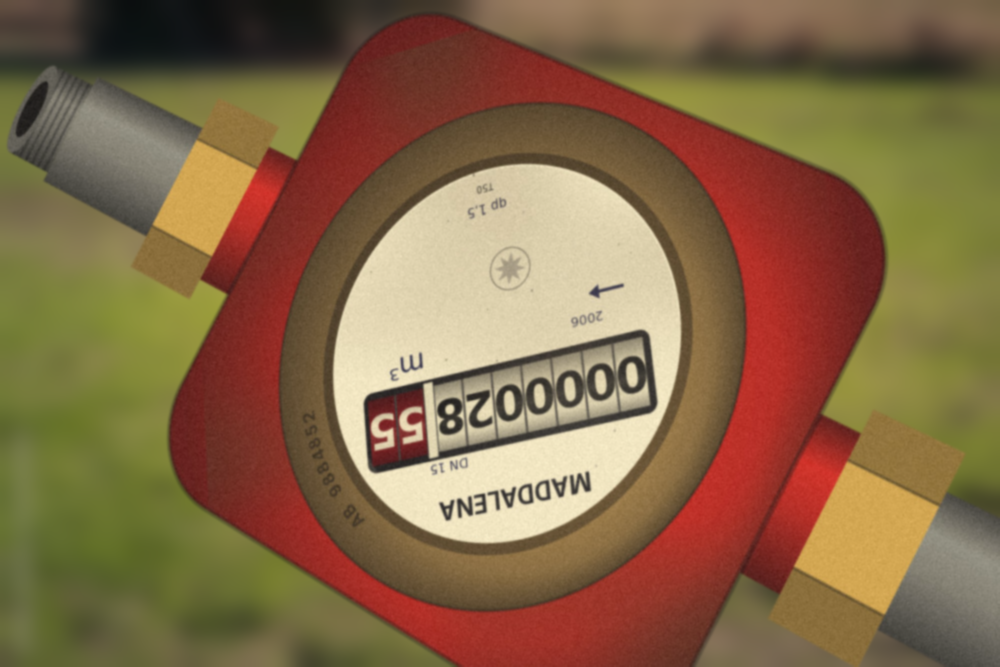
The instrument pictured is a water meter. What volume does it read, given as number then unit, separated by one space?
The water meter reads 28.55 m³
